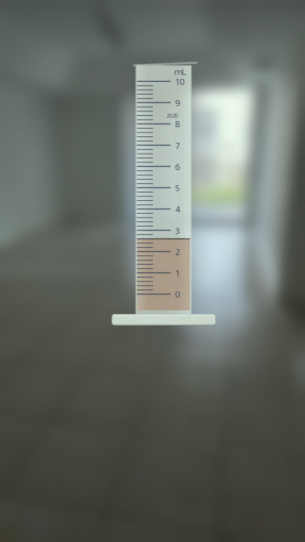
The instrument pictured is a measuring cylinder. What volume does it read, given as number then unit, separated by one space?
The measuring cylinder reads 2.6 mL
